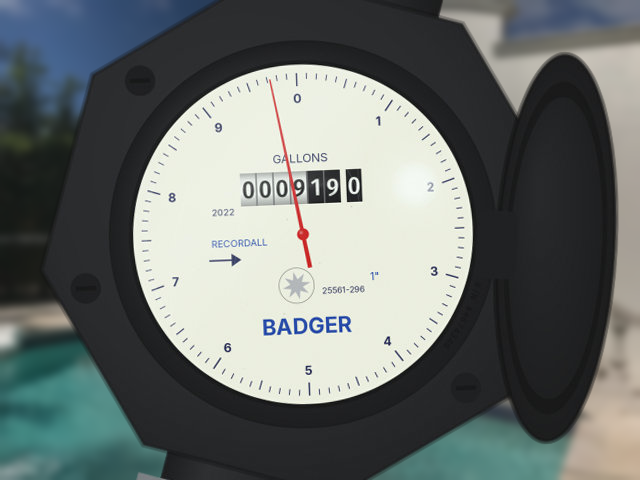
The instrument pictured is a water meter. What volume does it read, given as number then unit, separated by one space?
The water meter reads 9189.7 gal
